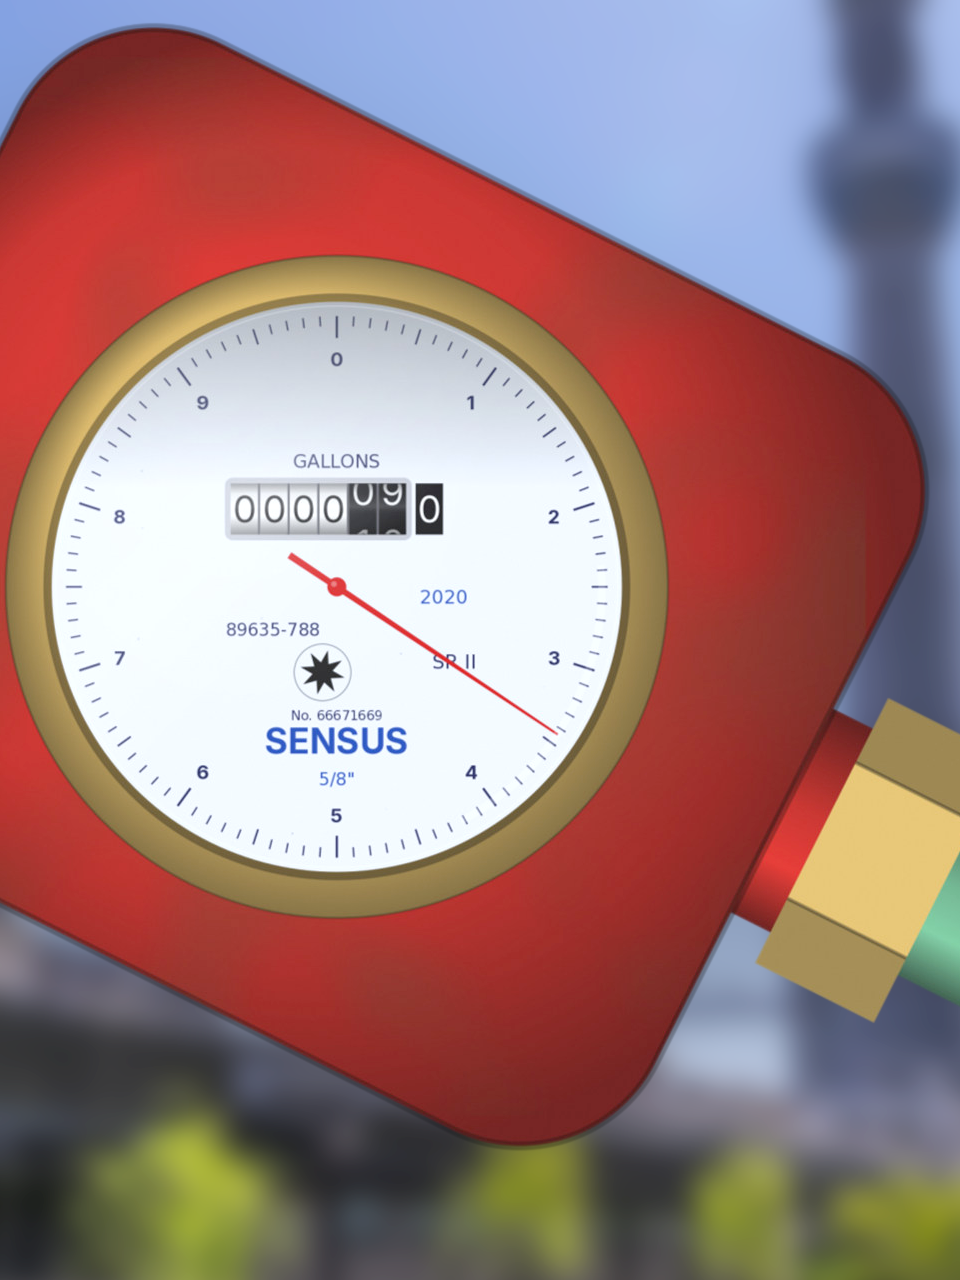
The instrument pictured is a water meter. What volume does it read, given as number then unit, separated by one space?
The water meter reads 93.4 gal
